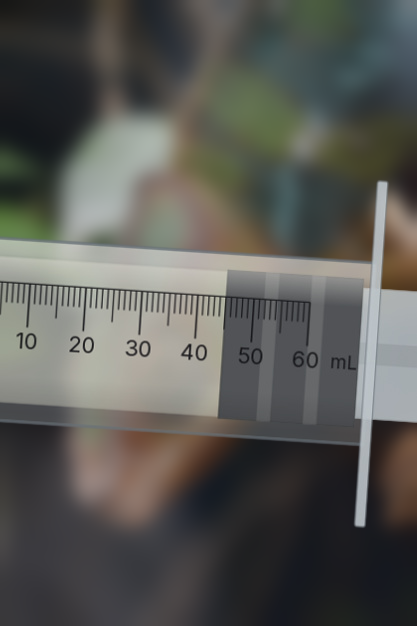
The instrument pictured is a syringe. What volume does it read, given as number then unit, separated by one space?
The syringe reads 45 mL
